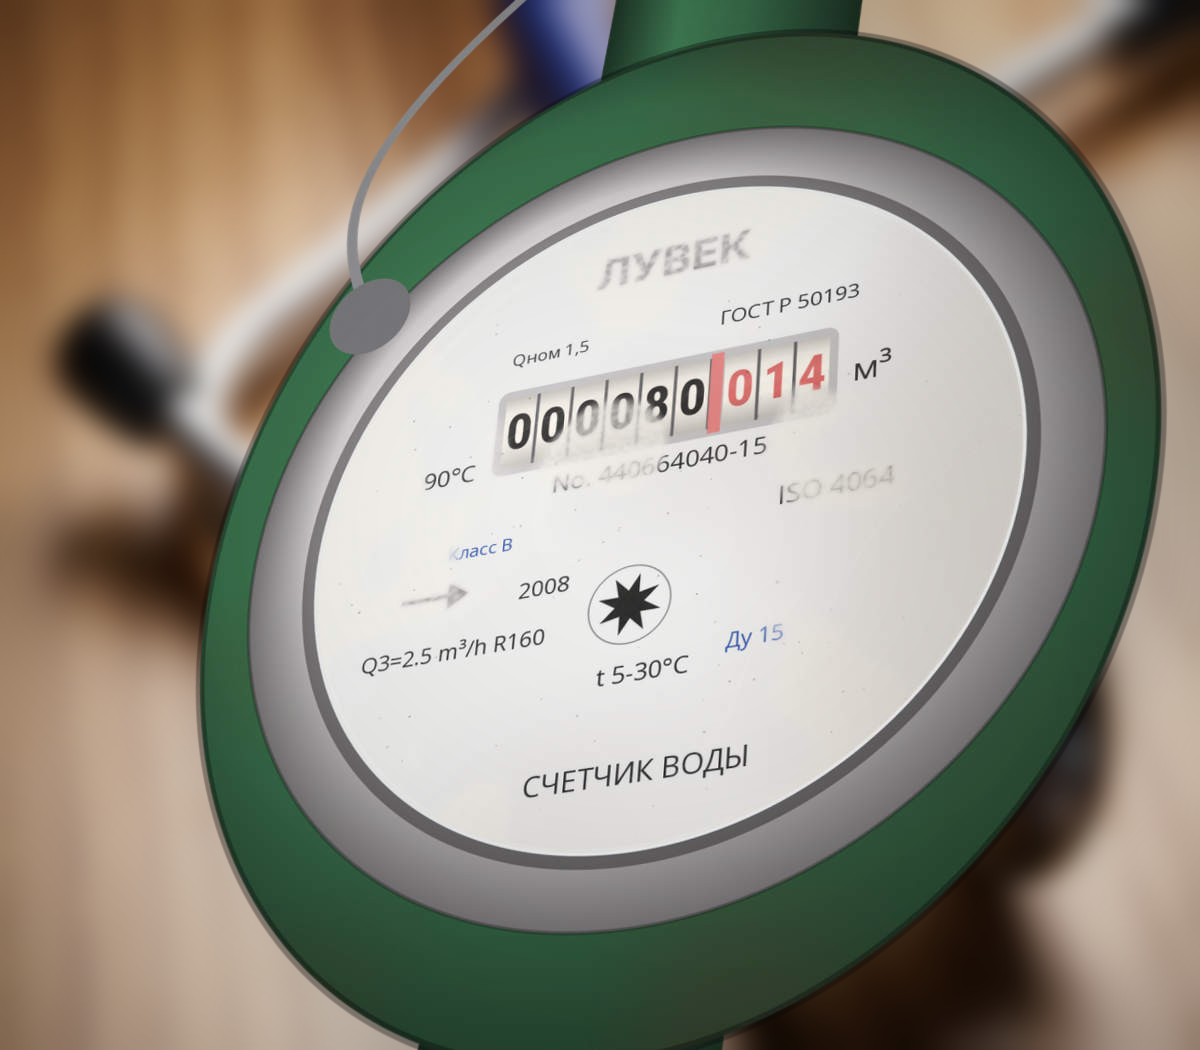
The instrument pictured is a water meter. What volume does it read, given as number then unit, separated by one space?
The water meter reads 80.014 m³
